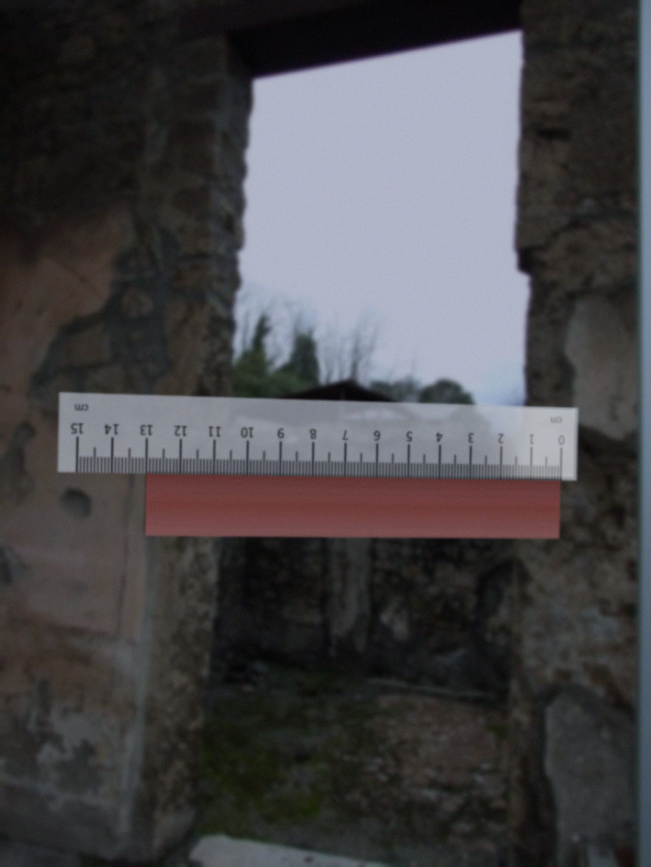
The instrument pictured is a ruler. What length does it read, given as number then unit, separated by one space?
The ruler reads 13 cm
